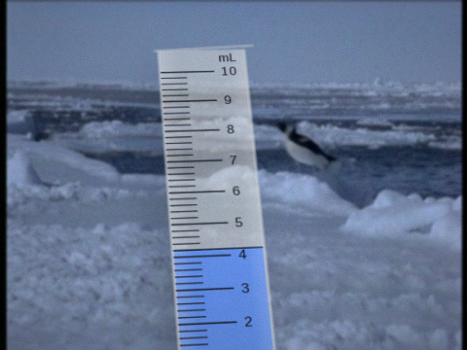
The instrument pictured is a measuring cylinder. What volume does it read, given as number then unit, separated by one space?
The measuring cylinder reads 4.2 mL
